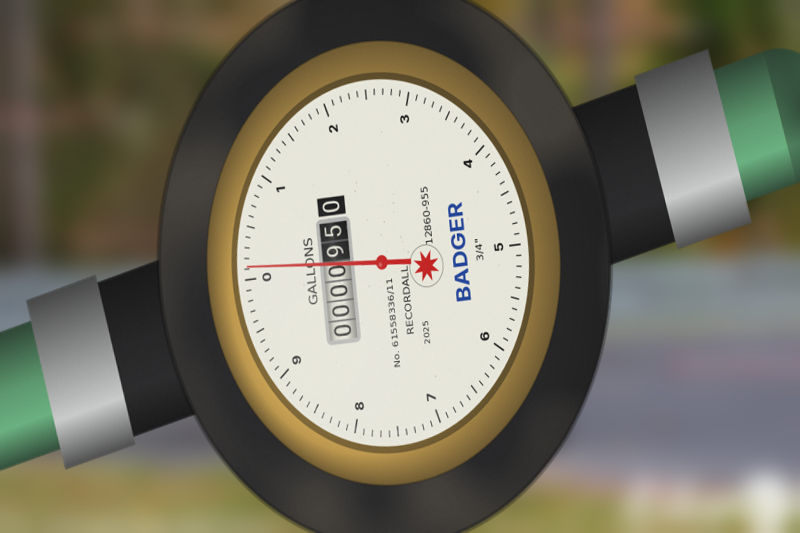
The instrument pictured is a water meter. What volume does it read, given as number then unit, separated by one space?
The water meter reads 950.1 gal
